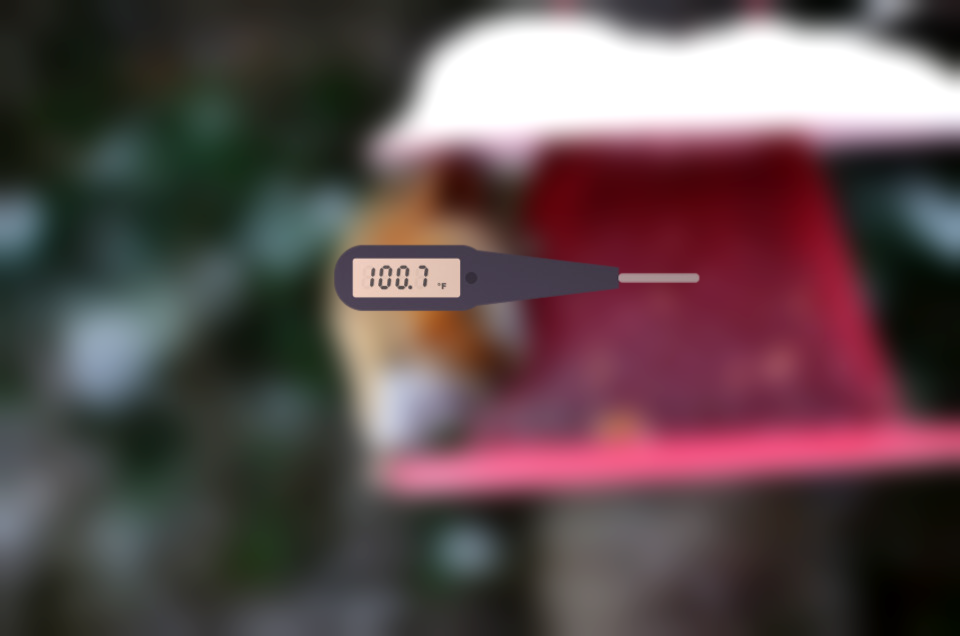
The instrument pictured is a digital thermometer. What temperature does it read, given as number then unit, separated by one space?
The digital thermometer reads 100.7 °F
